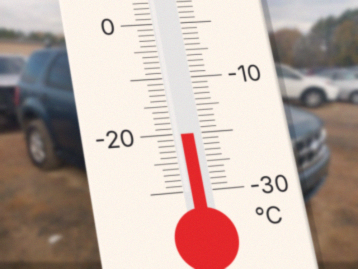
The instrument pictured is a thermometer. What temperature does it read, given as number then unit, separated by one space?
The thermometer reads -20 °C
